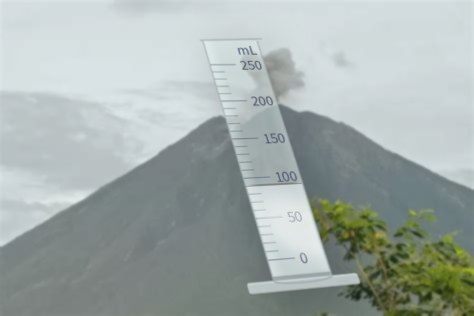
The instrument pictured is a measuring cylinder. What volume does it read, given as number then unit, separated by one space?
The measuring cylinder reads 90 mL
